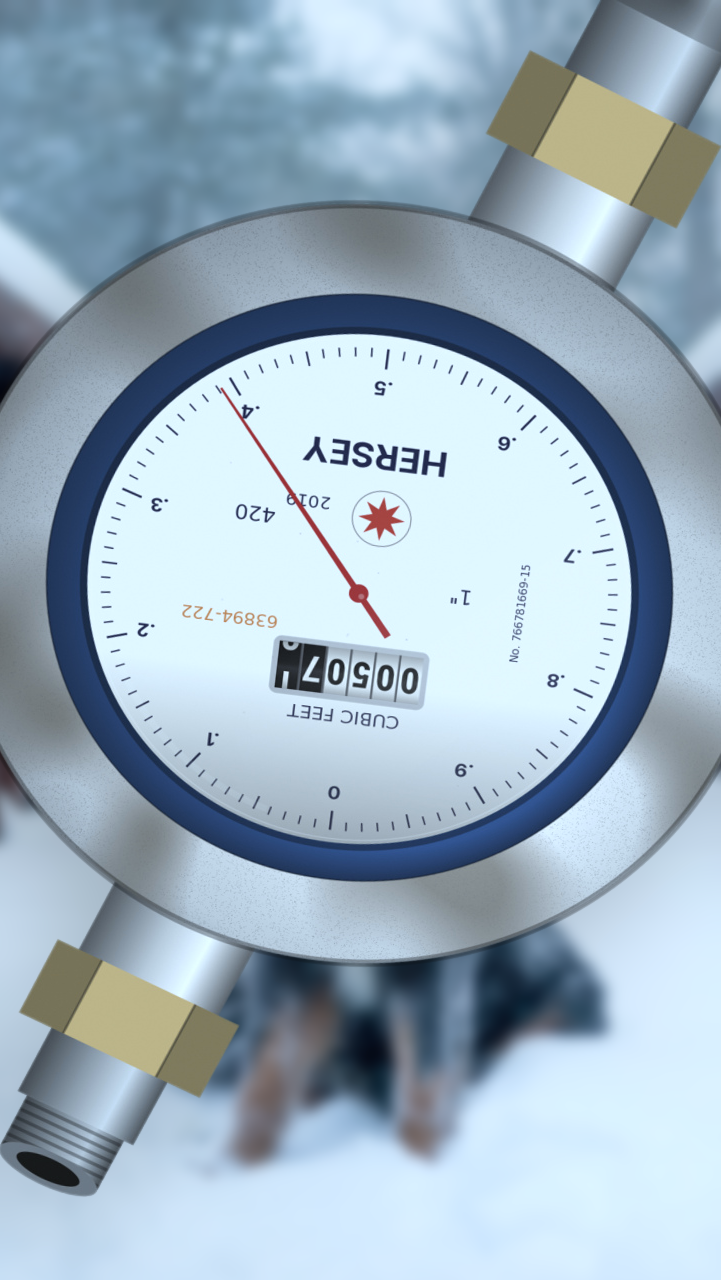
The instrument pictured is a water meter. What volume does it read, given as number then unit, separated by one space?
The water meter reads 5071.39 ft³
